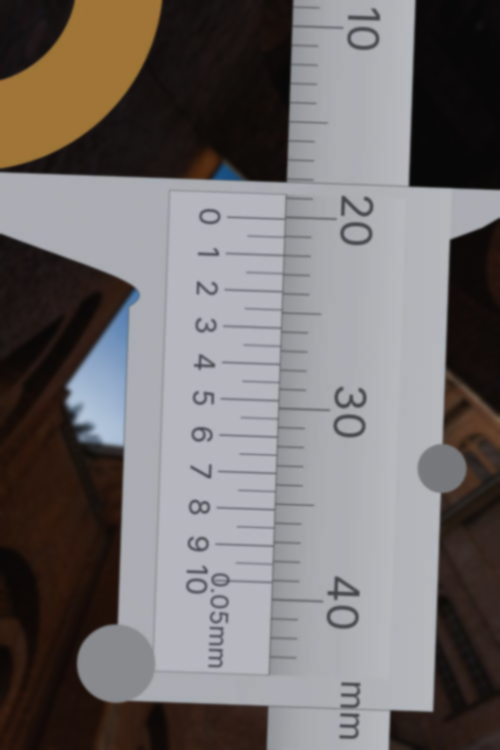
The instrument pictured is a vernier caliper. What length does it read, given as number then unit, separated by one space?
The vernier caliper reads 20.1 mm
